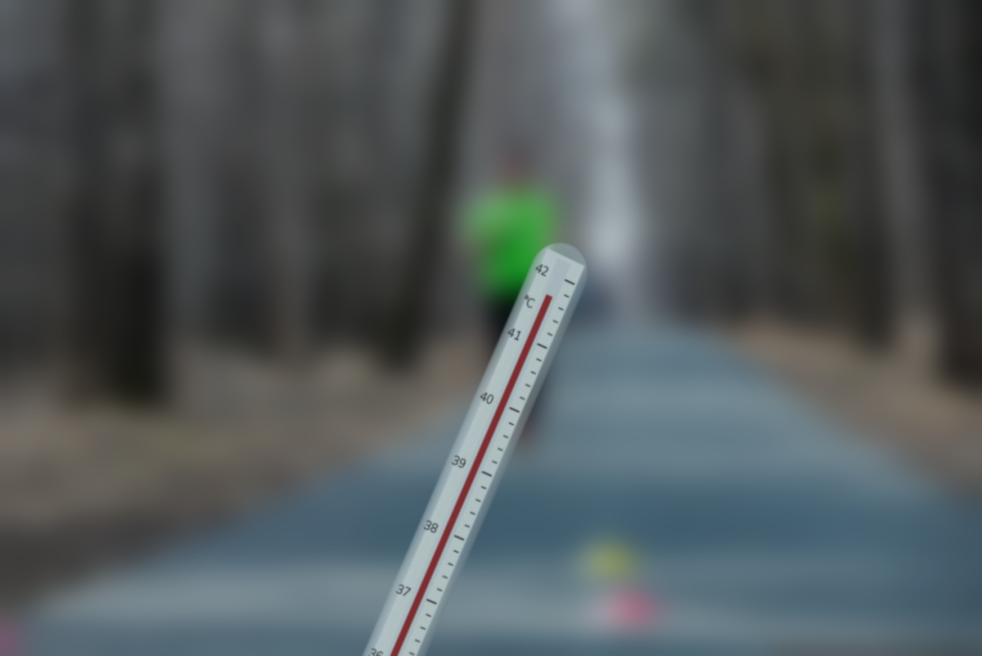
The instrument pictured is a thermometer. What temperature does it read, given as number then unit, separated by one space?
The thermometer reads 41.7 °C
